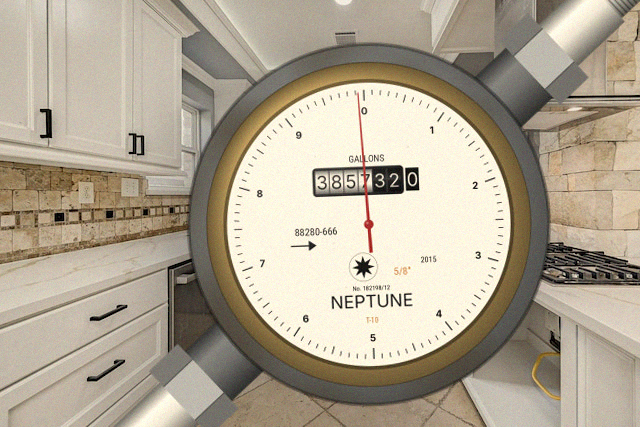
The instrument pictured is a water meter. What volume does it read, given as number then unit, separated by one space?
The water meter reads 3857319.9 gal
